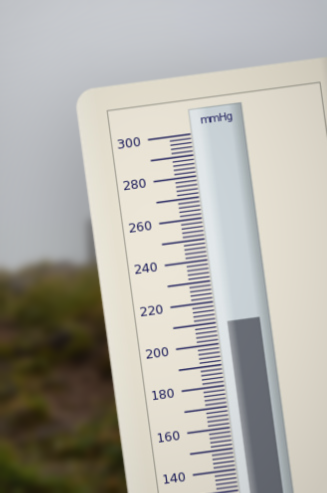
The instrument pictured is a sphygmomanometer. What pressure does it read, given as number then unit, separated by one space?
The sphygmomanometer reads 210 mmHg
